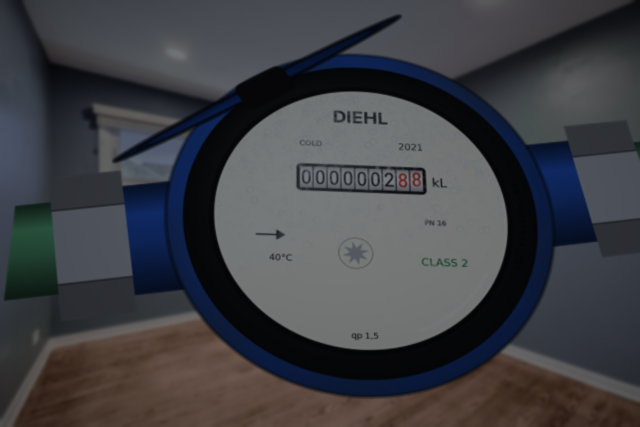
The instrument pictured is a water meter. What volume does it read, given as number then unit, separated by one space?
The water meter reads 2.88 kL
